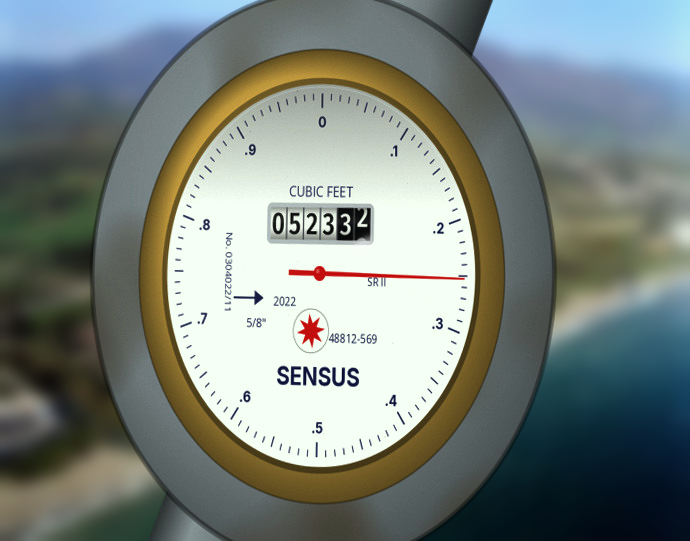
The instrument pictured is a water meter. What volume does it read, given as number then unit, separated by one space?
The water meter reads 52332.25 ft³
